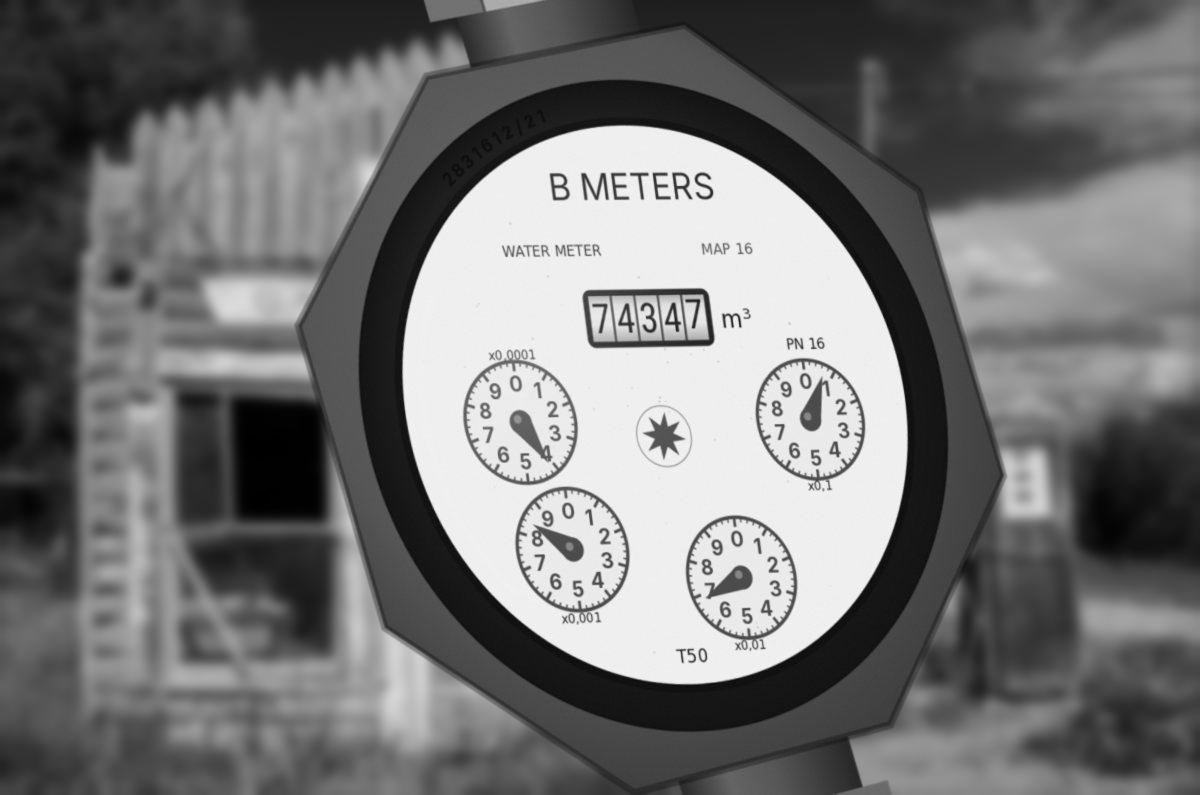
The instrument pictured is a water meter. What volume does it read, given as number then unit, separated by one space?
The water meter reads 74347.0684 m³
